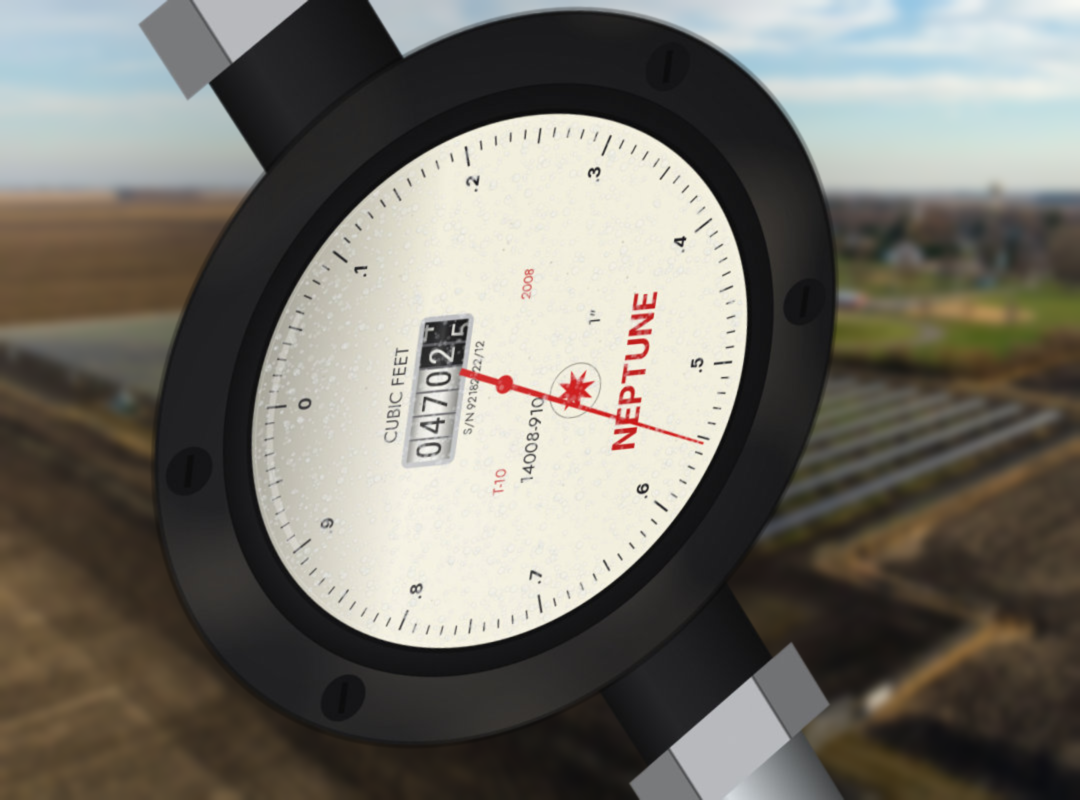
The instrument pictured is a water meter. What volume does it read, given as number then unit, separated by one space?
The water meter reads 47024.55 ft³
